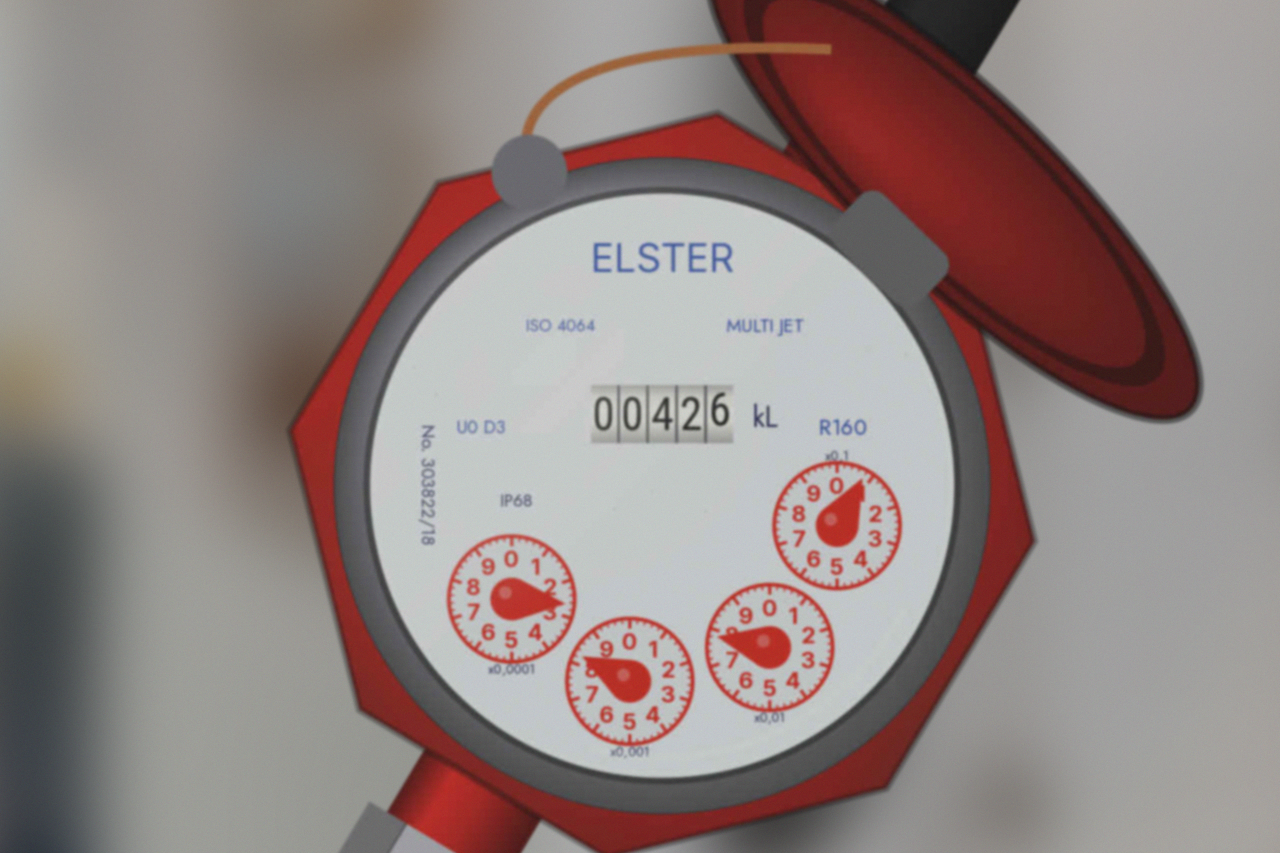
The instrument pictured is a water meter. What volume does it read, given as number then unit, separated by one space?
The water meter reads 426.0782 kL
